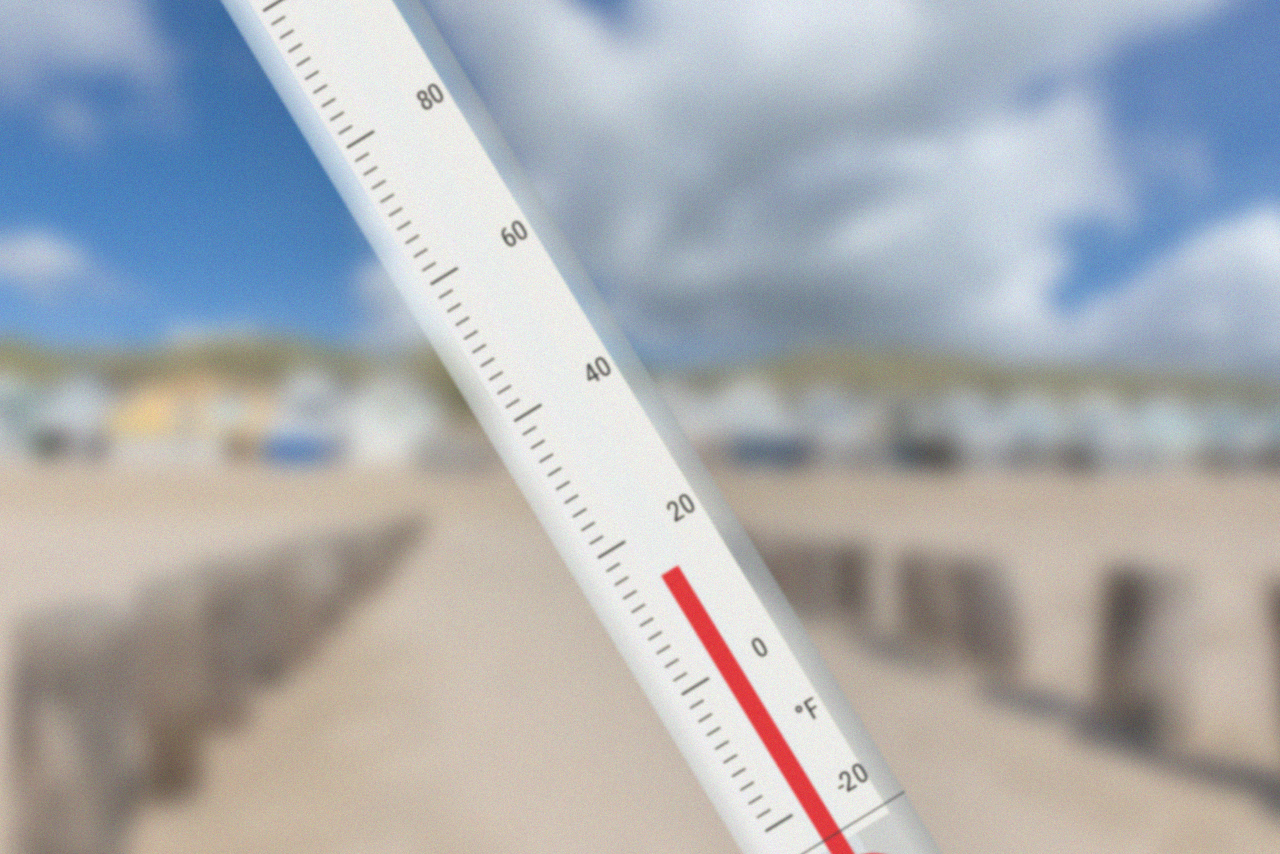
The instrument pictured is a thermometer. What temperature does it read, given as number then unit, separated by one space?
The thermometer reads 14 °F
